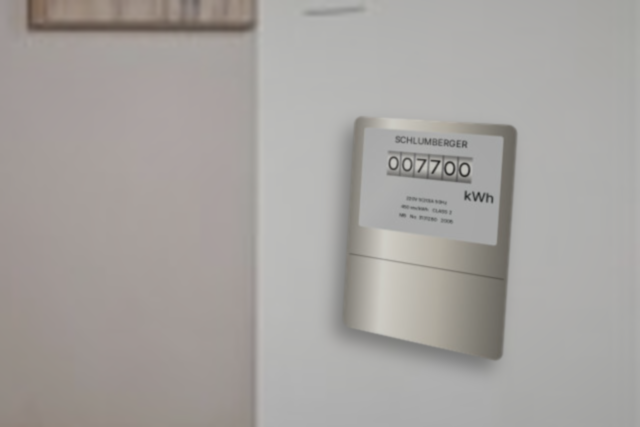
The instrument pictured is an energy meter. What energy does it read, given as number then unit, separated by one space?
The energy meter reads 7700 kWh
